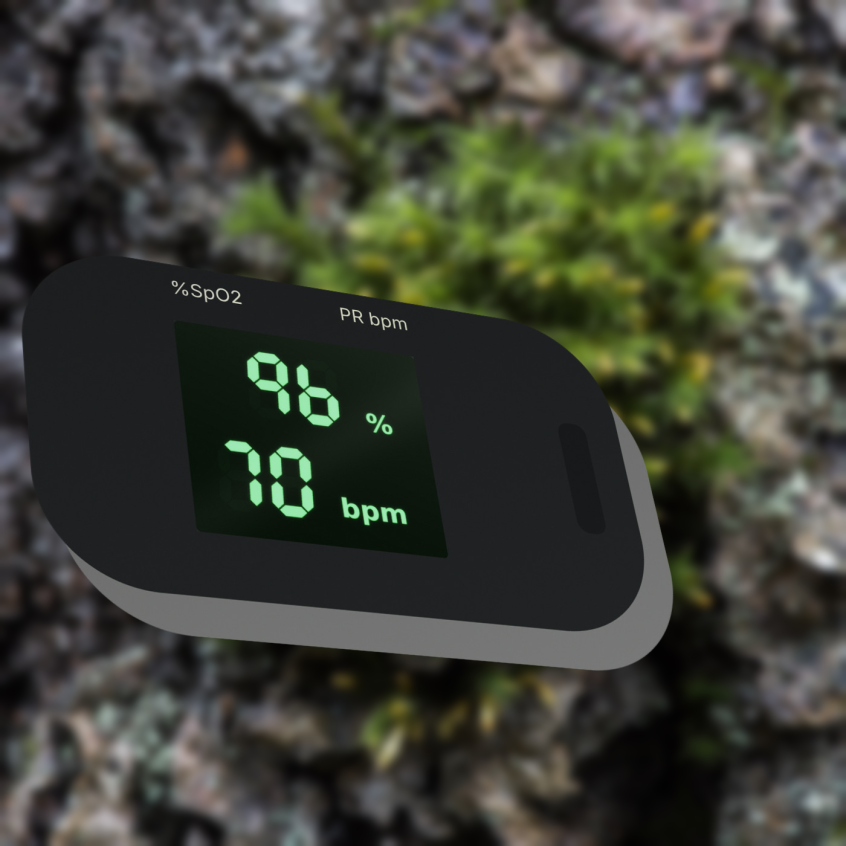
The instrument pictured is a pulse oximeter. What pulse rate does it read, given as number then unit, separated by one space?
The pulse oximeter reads 70 bpm
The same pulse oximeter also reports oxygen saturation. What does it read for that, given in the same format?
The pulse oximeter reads 96 %
